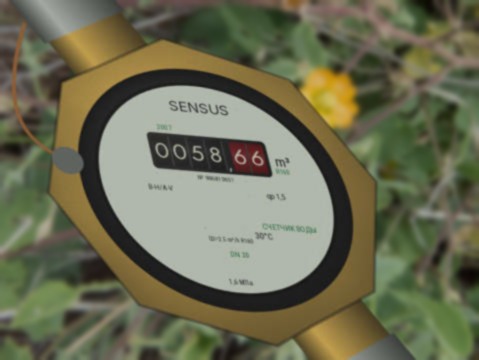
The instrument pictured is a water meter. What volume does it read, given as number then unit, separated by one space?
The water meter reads 58.66 m³
